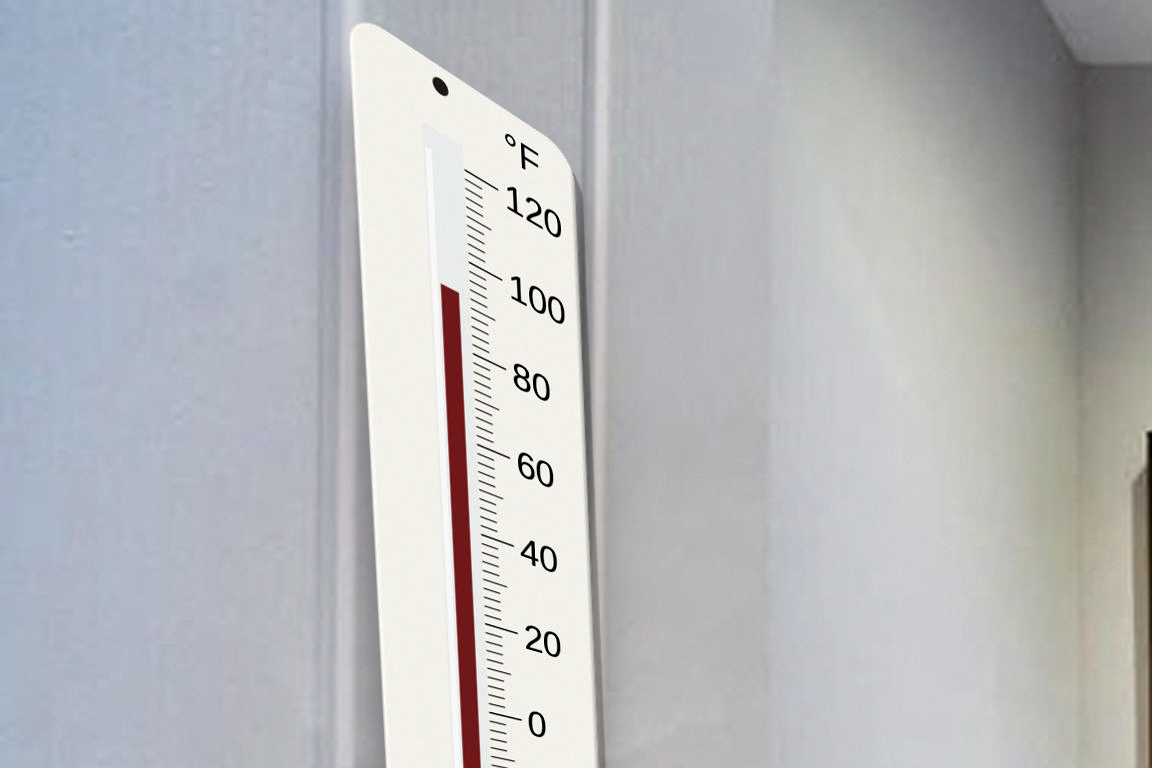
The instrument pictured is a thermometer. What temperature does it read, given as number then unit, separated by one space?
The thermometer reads 92 °F
